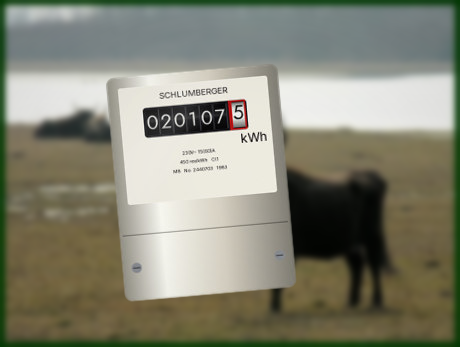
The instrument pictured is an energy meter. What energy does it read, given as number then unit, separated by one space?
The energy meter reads 20107.5 kWh
